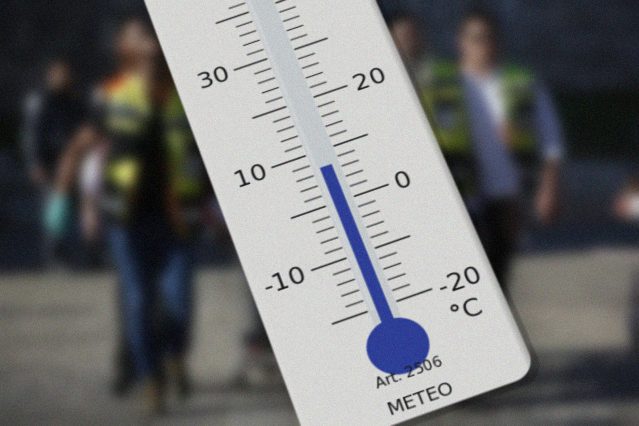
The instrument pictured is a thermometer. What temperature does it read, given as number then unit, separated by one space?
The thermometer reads 7 °C
